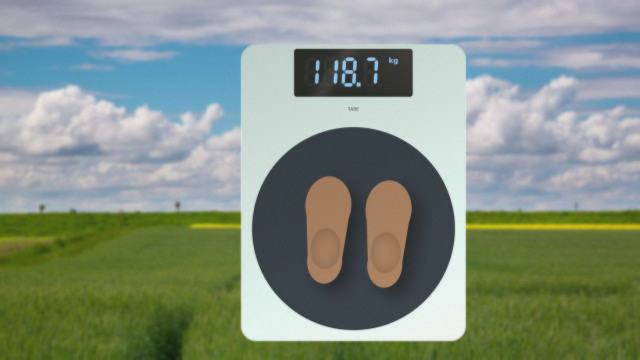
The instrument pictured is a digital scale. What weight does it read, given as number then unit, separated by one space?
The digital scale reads 118.7 kg
